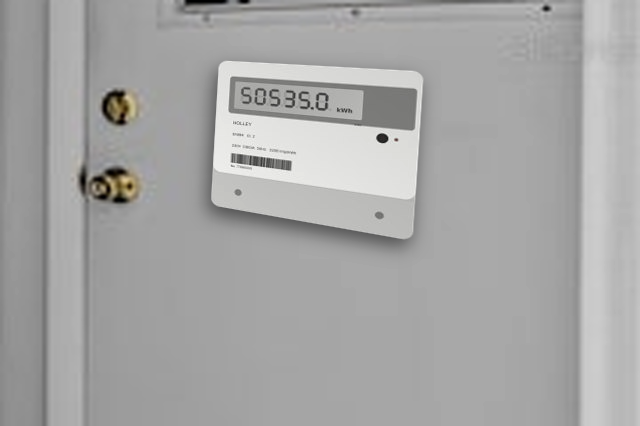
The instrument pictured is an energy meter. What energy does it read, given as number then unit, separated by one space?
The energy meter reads 50535.0 kWh
